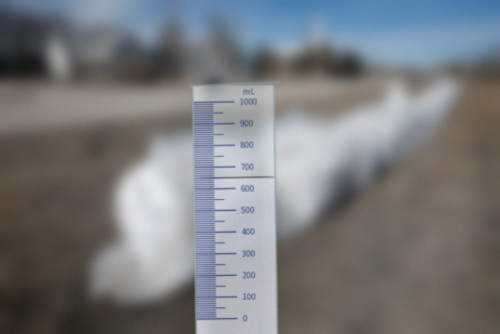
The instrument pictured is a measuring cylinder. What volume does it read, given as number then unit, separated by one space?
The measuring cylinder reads 650 mL
